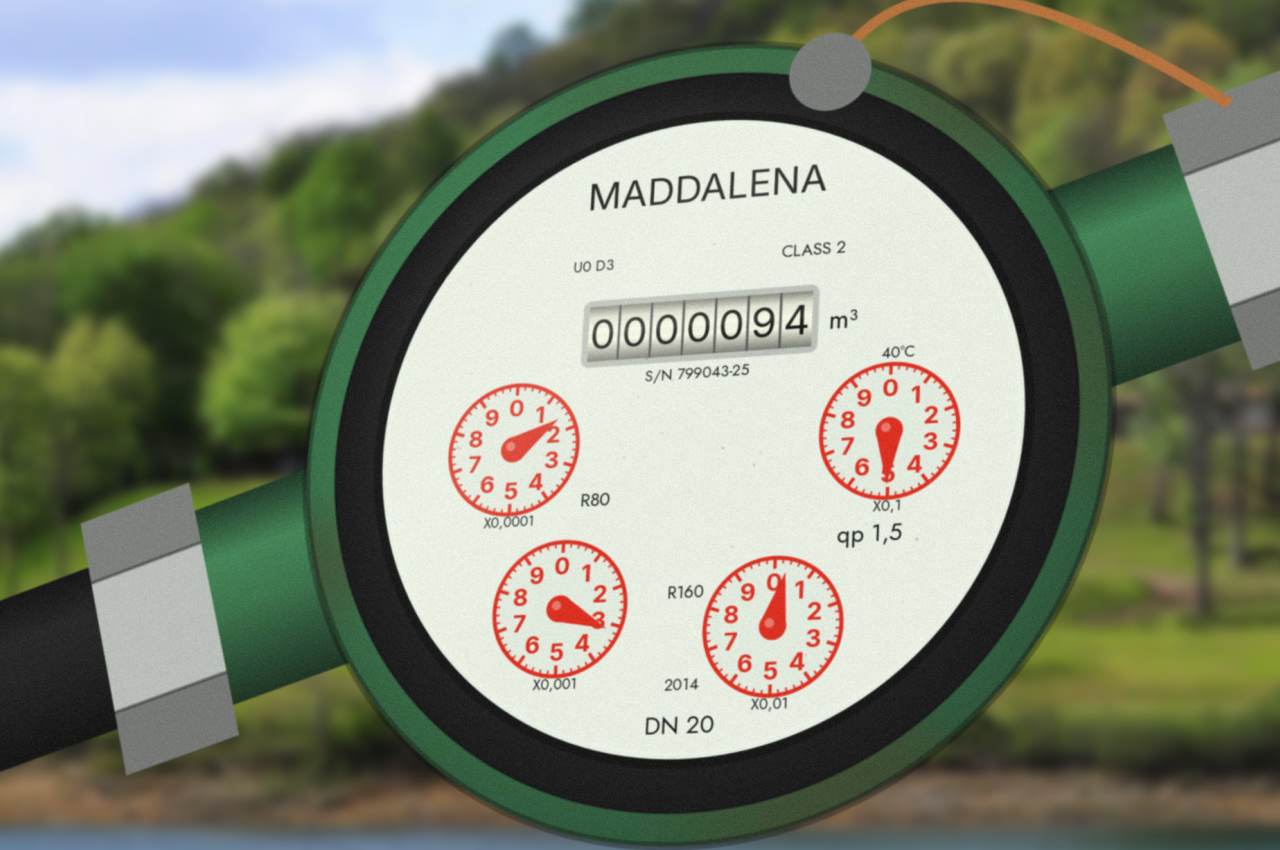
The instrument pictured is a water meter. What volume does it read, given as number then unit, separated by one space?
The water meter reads 94.5031 m³
